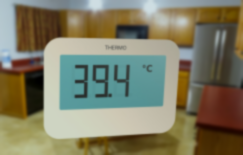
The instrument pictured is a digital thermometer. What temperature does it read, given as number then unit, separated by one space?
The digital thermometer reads 39.4 °C
